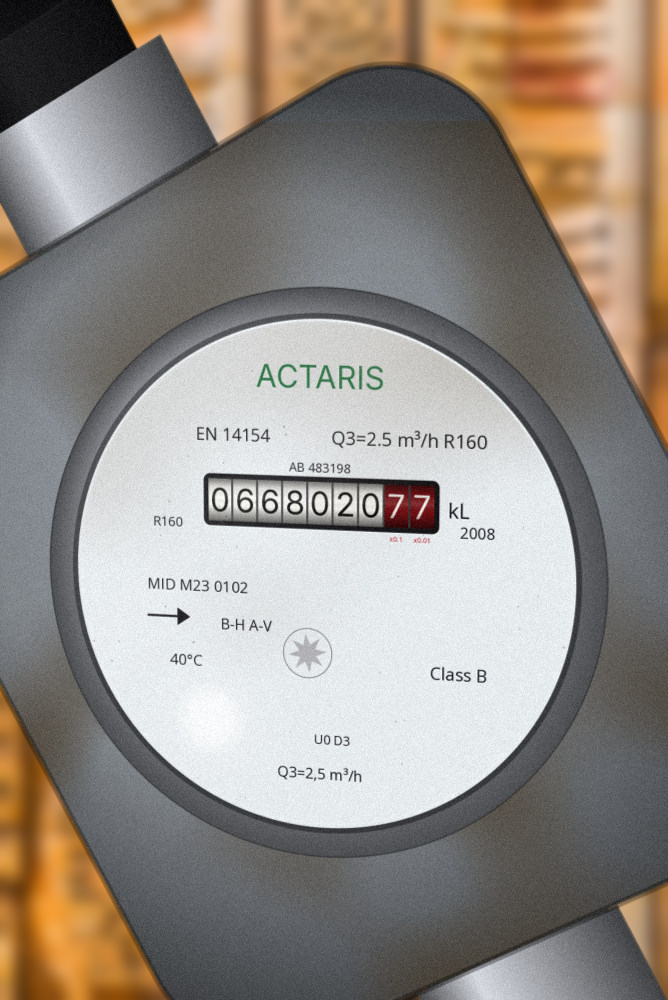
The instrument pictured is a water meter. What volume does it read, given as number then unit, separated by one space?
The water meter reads 668020.77 kL
